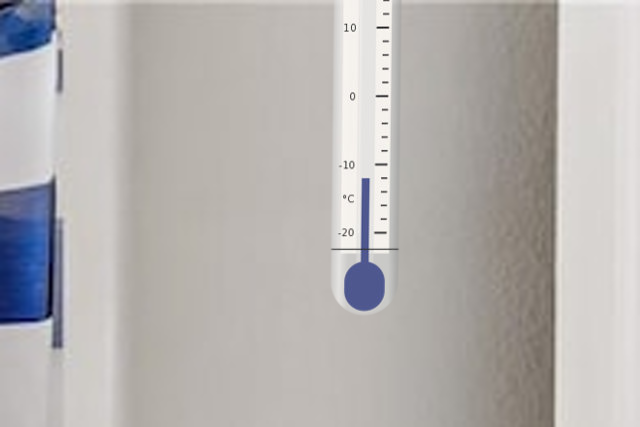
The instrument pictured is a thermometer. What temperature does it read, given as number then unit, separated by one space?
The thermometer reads -12 °C
